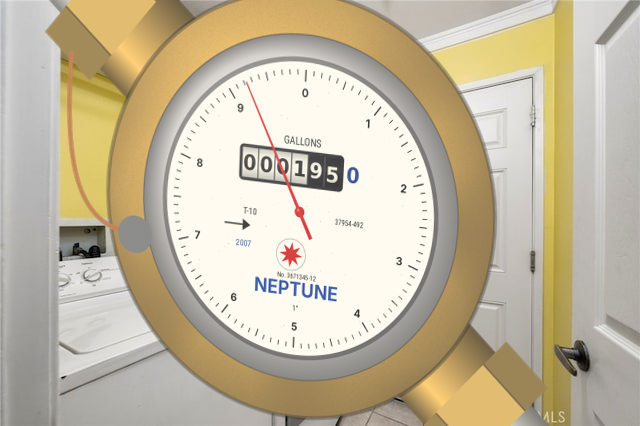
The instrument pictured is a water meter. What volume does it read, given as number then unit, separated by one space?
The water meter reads 1949.2 gal
